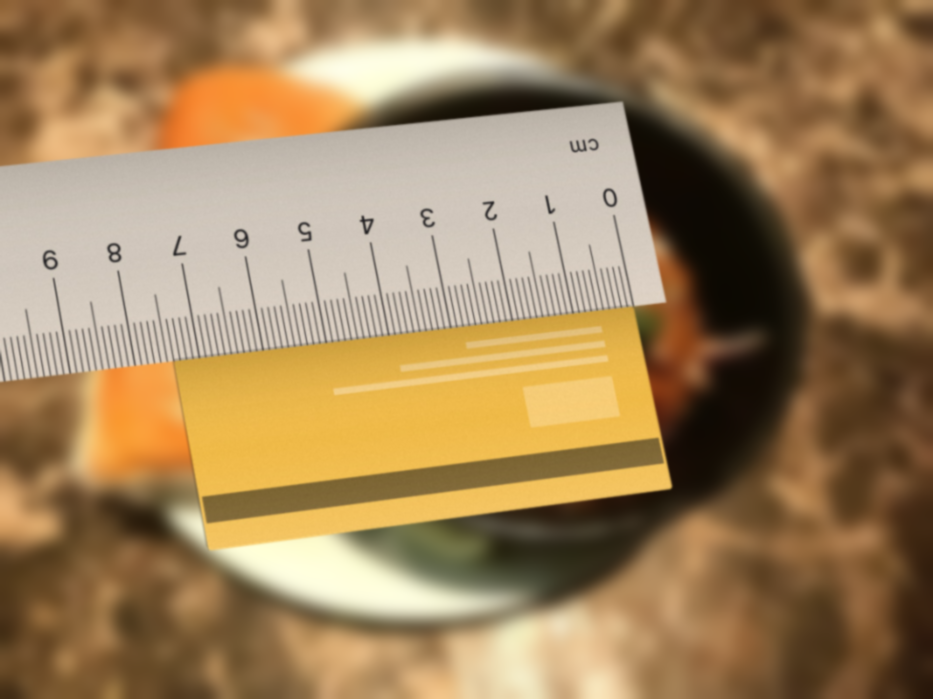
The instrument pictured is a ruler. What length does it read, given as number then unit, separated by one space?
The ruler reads 7.4 cm
